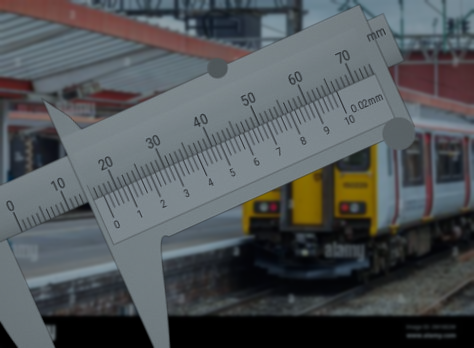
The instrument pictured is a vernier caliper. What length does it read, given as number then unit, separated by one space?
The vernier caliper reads 17.2 mm
